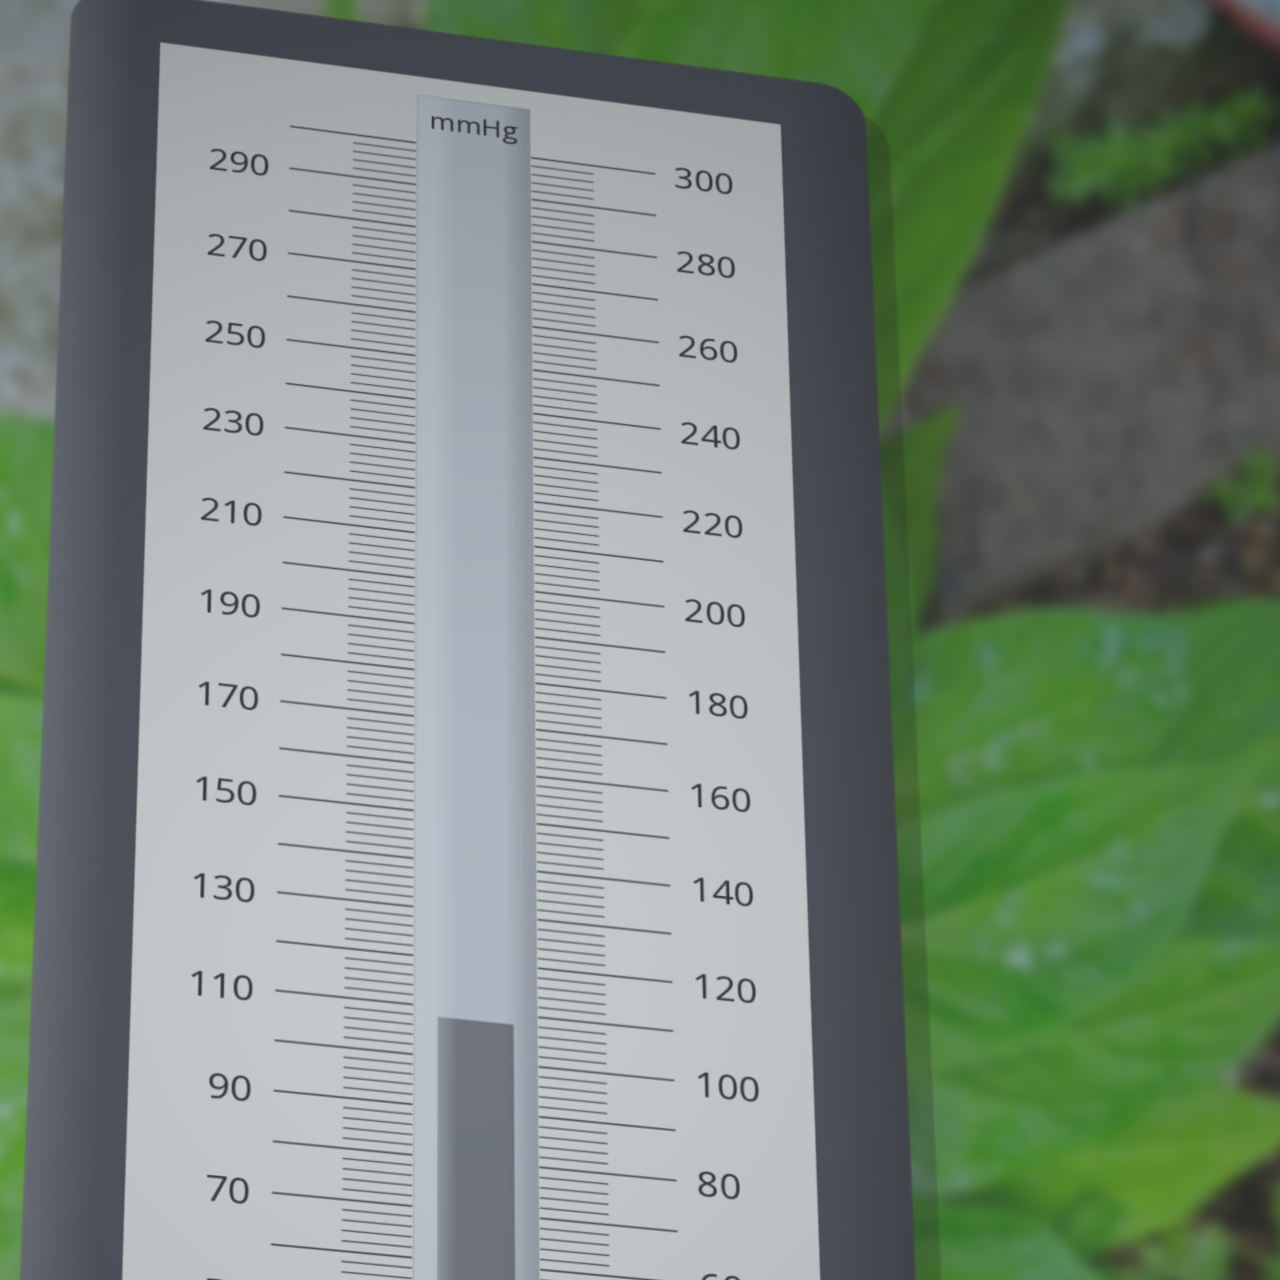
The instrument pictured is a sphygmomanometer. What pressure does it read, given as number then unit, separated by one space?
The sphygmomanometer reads 108 mmHg
